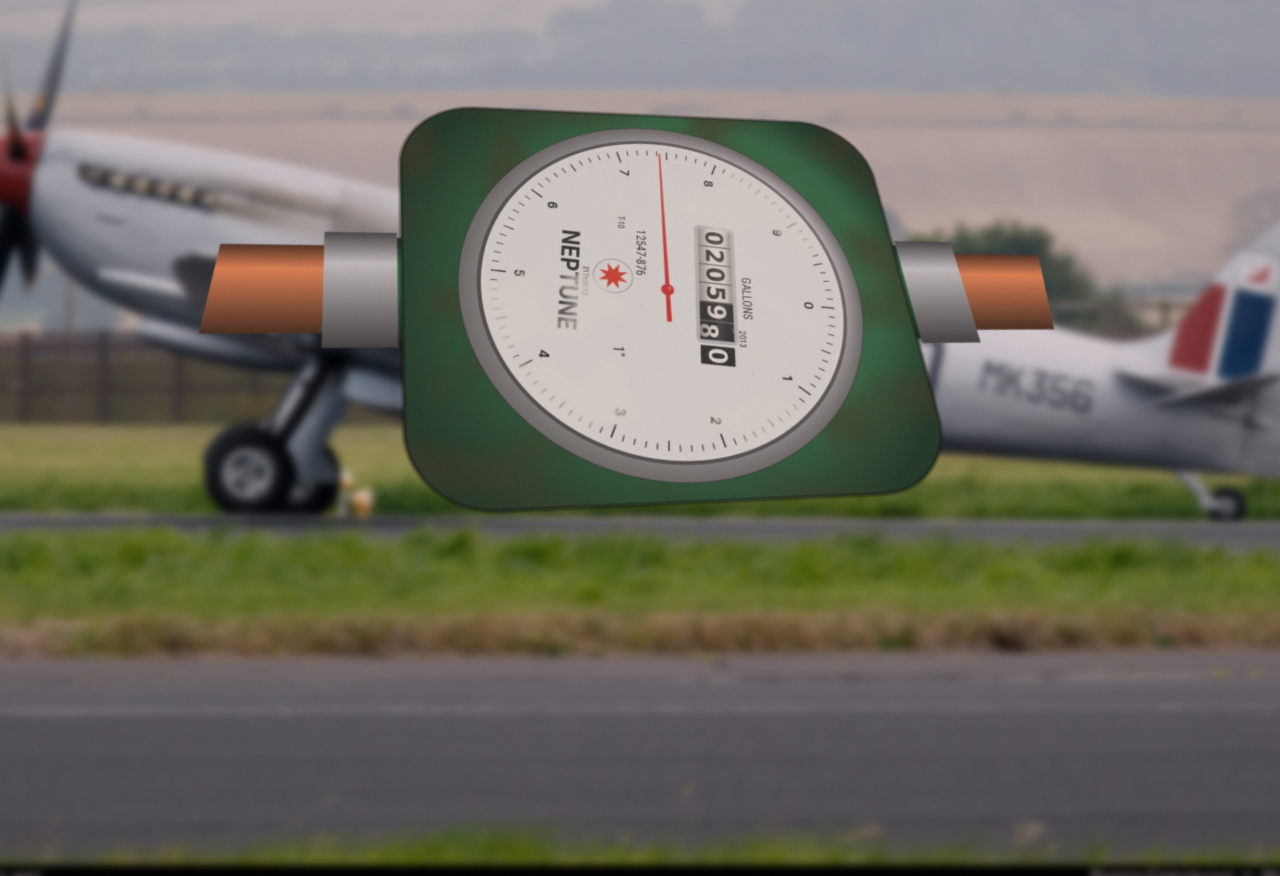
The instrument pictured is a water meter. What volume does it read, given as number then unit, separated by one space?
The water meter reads 205977.4 gal
